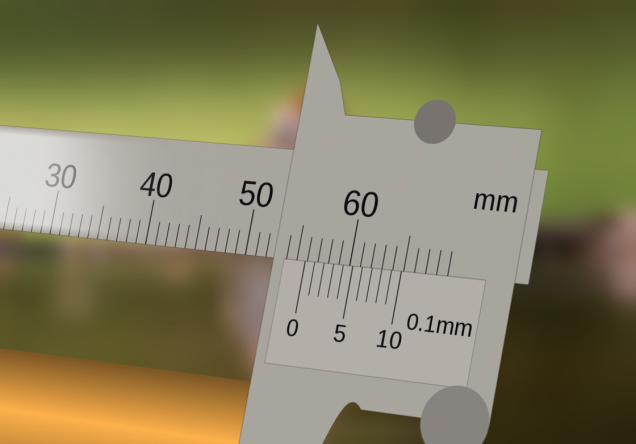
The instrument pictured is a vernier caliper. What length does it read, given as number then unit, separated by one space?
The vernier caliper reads 55.8 mm
